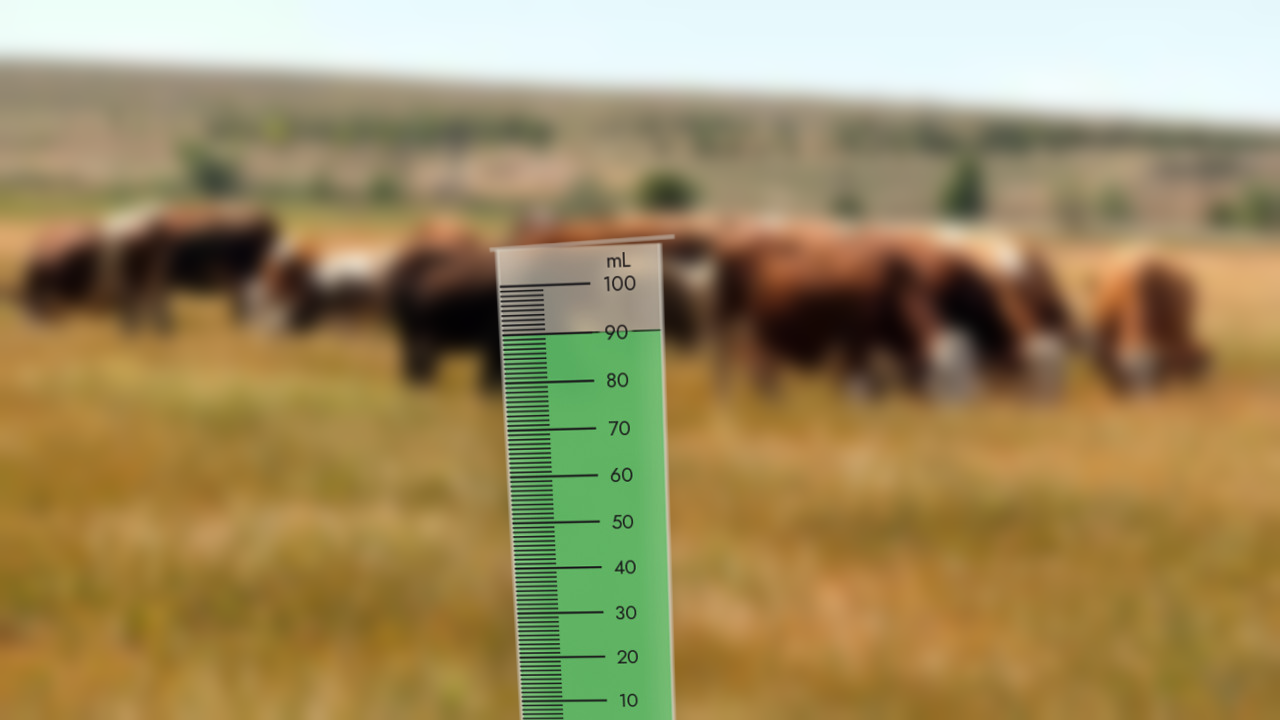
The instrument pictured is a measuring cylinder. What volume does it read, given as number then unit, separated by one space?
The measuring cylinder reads 90 mL
